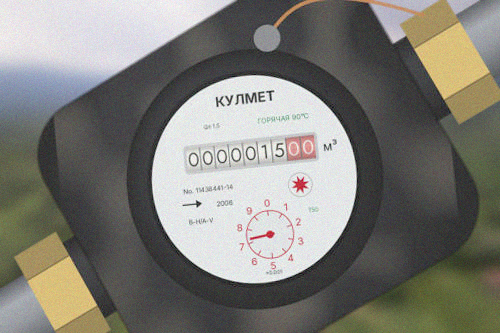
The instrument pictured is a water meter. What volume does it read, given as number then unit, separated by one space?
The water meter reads 15.007 m³
